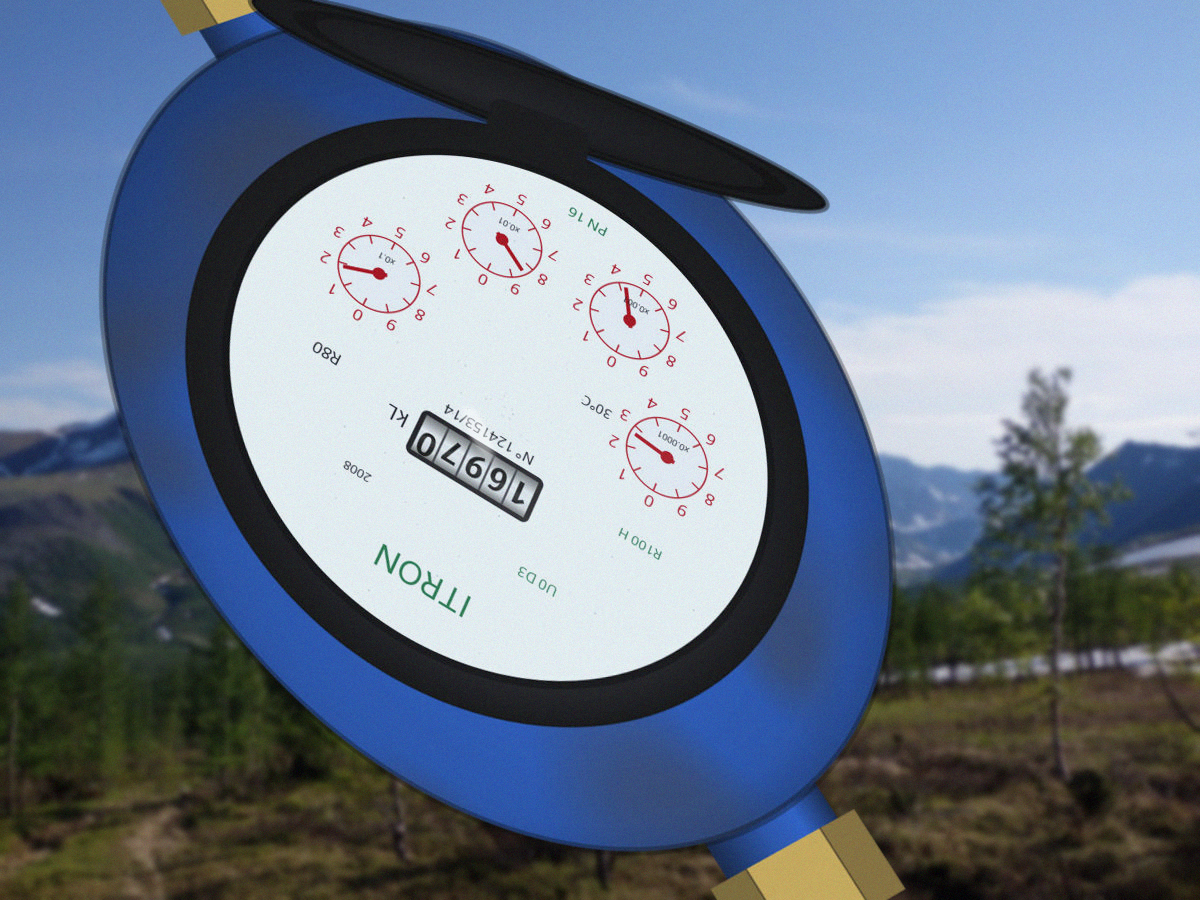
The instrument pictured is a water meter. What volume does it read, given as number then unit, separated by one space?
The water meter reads 16970.1842 kL
